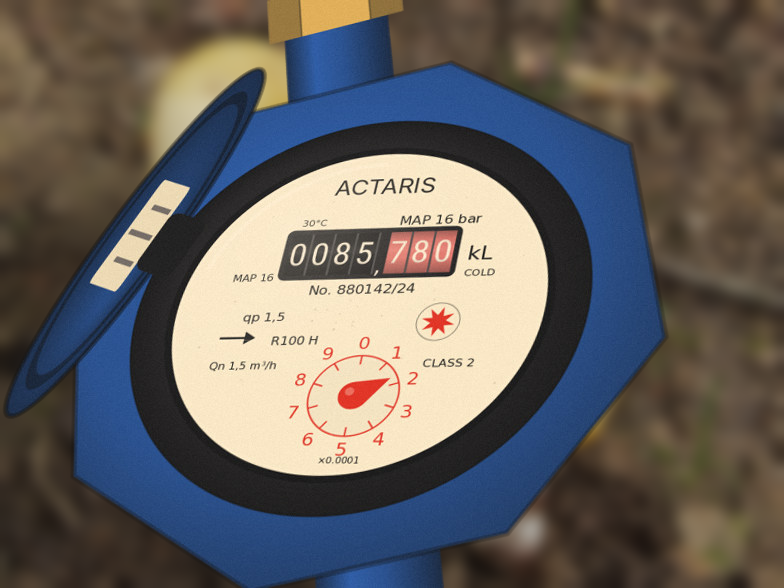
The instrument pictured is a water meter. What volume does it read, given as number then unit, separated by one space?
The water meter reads 85.7801 kL
